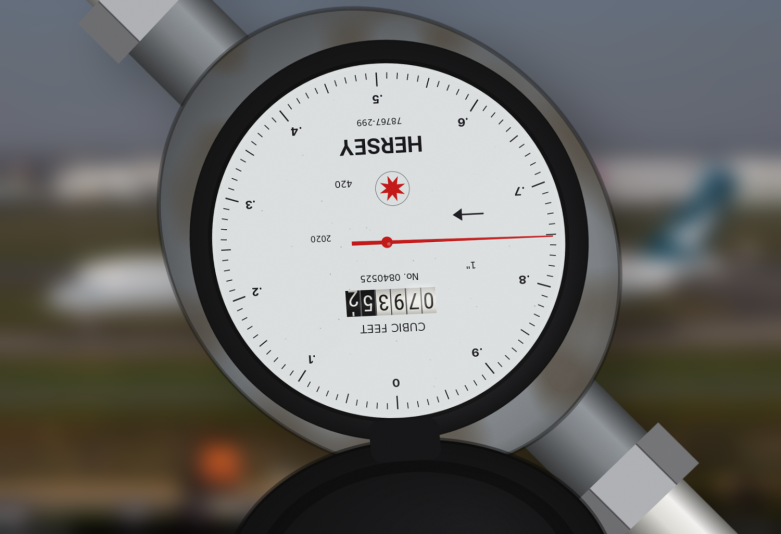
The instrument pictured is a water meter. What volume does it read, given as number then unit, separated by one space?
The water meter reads 79351.75 ft³
